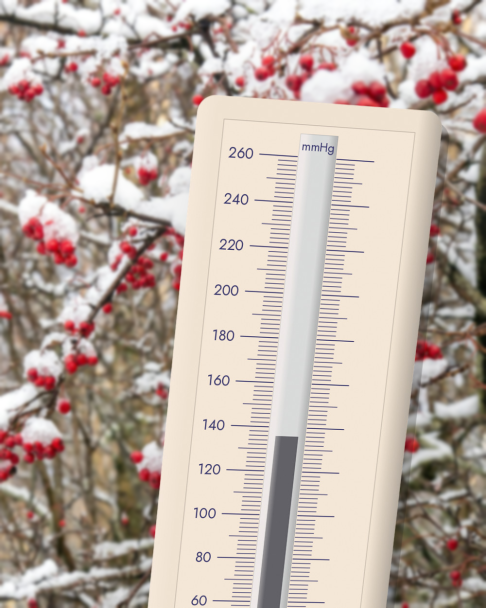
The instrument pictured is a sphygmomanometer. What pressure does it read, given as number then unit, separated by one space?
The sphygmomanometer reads 136 mmHg
